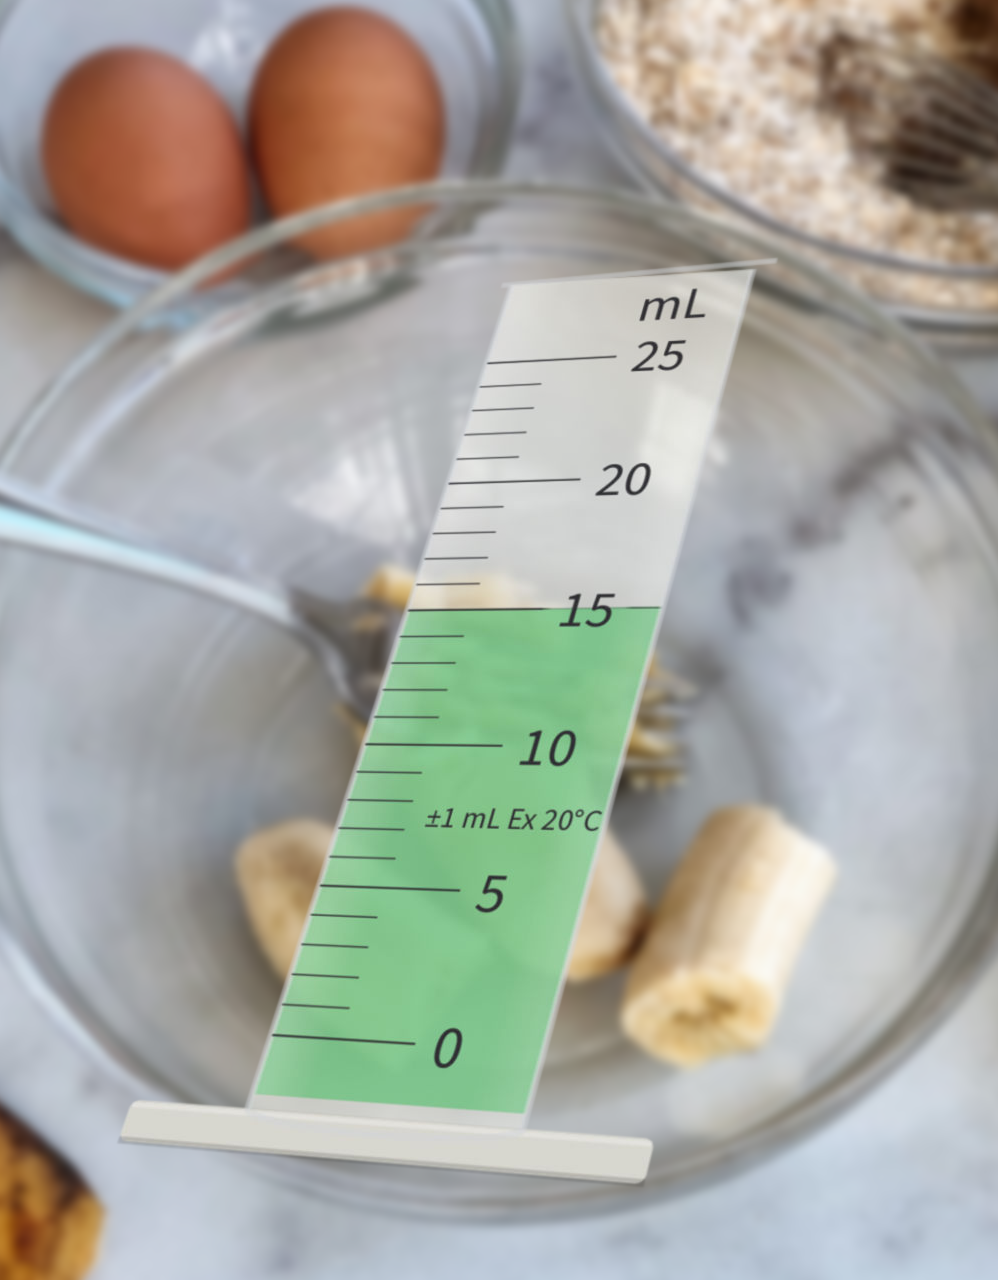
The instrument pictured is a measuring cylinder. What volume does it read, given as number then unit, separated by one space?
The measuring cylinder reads 15 mL
